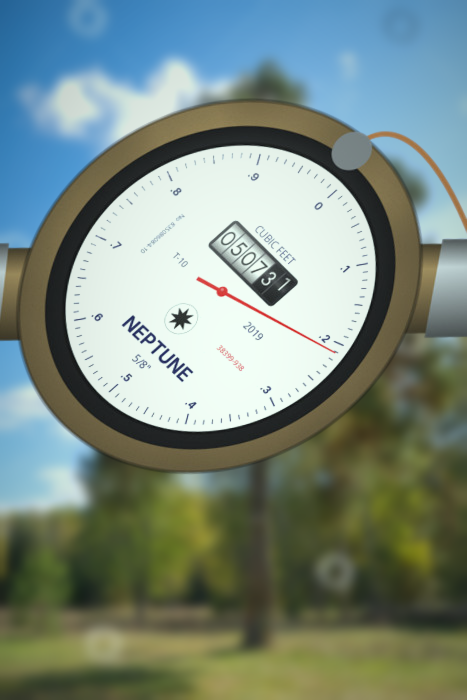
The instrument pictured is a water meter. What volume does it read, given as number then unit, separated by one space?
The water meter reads 50731.21 ft³
